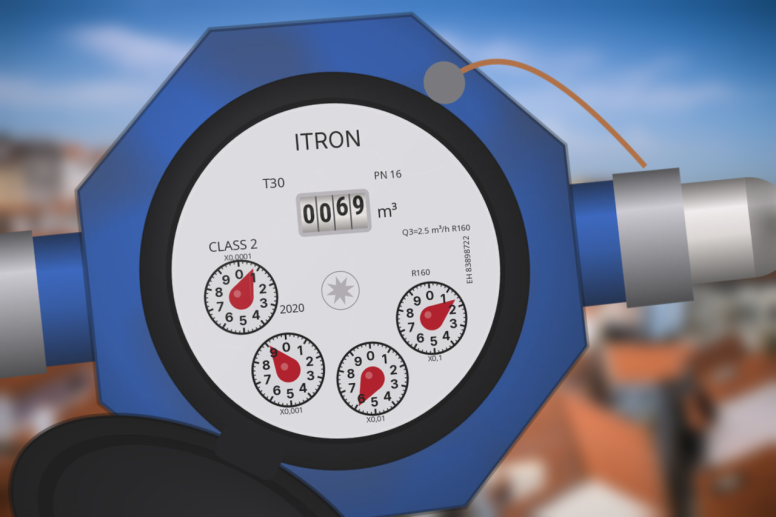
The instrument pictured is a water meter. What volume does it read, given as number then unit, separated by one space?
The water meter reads 69.1590 m³
